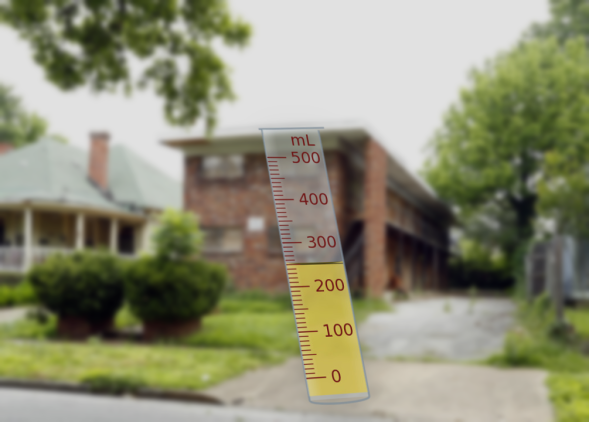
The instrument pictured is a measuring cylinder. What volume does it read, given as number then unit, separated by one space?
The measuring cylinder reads 250 mL
